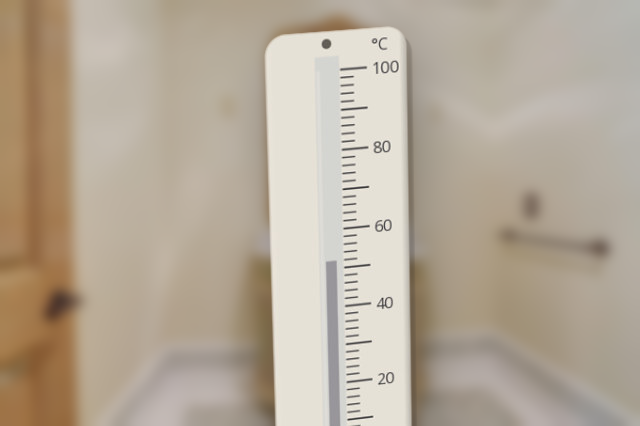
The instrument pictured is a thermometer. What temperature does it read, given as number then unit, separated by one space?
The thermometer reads 52 °C
